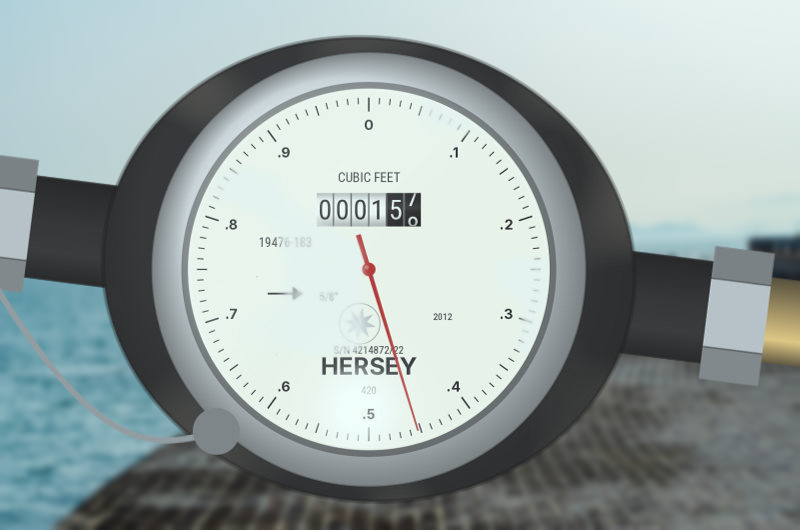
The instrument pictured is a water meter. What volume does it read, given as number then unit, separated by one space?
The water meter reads 157.45 ft³
